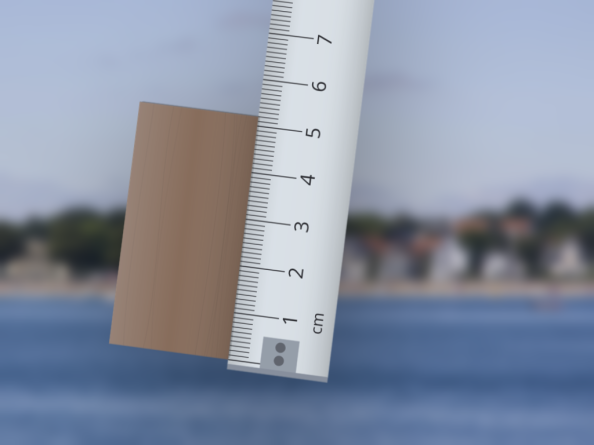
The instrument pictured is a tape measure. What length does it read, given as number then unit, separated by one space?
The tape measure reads 5.2 cm
